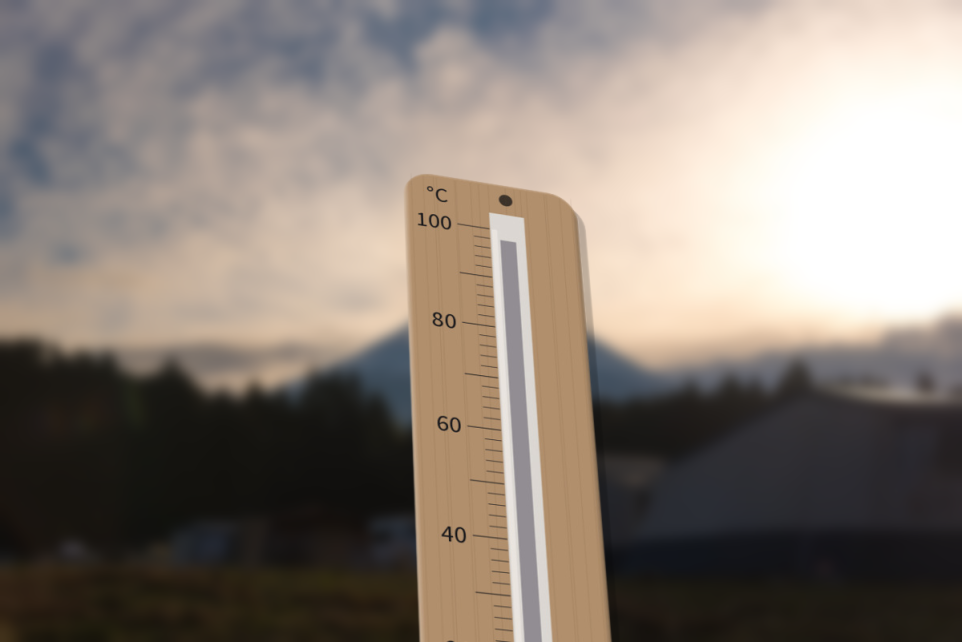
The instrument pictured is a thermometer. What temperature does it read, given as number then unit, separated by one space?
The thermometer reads 98 °C
